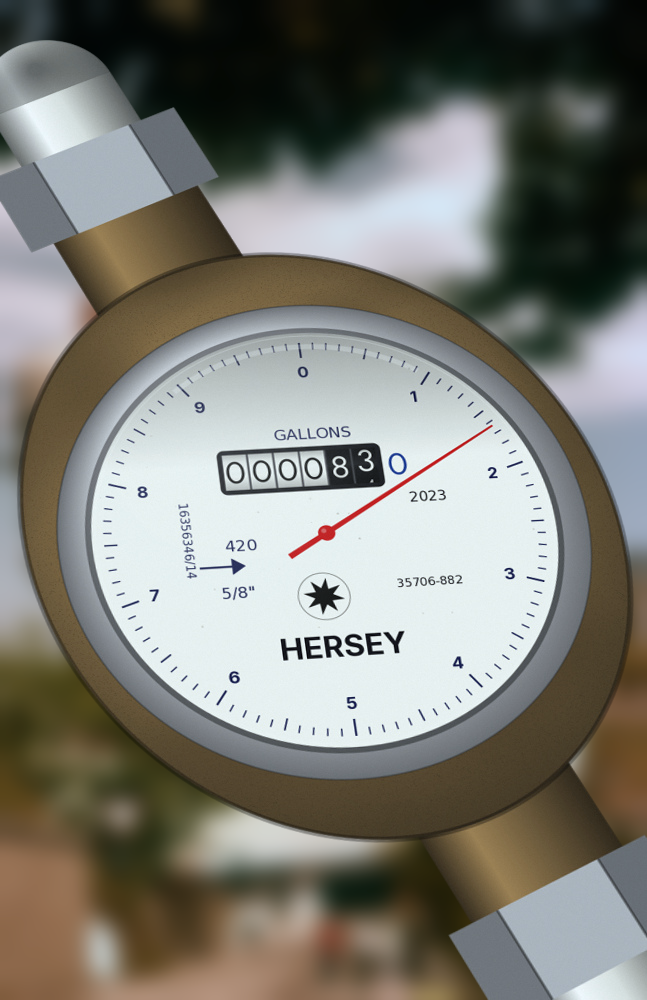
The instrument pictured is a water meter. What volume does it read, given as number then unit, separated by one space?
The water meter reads 831.6 gal
